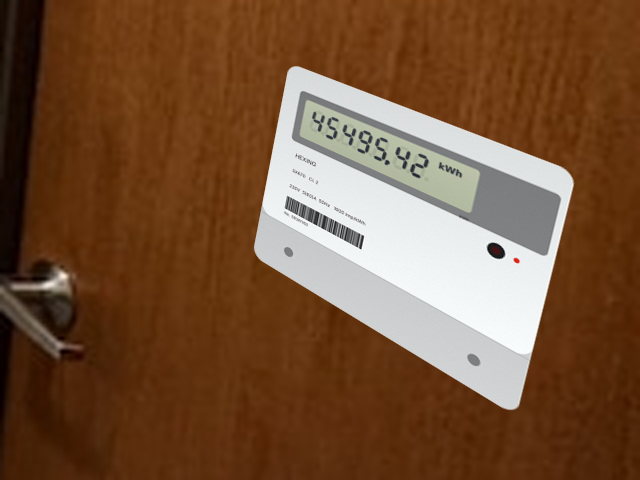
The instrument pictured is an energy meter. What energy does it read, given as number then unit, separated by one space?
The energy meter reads 45495.42 kWh
